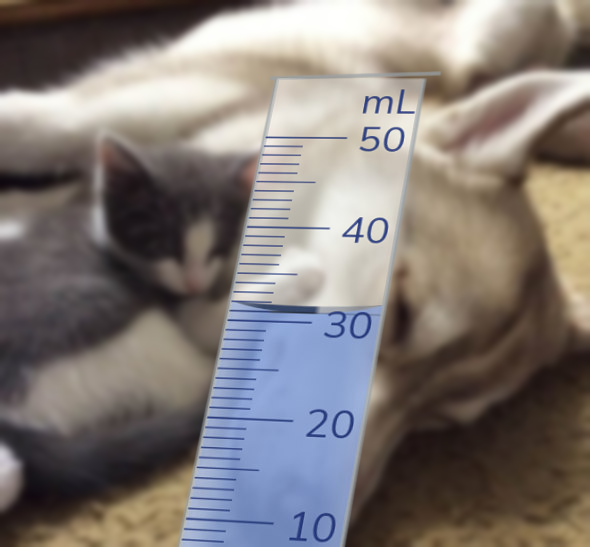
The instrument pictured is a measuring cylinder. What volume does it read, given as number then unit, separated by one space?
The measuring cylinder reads 31 mL
